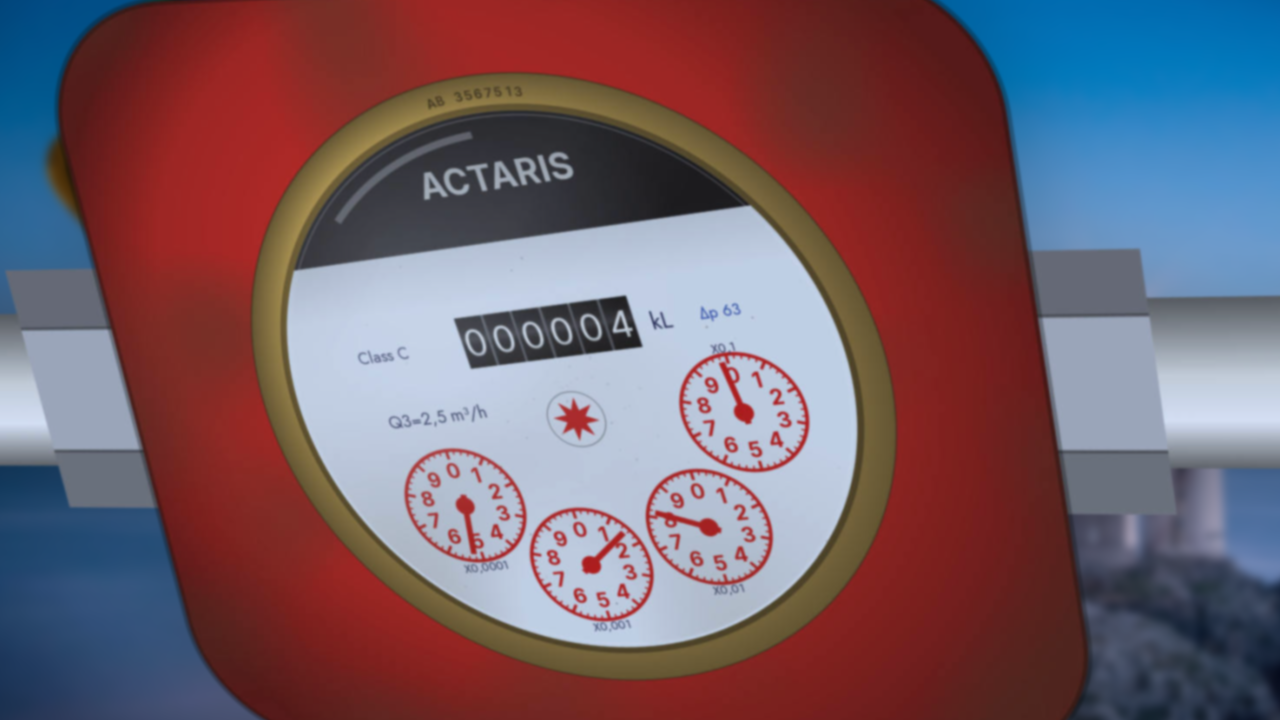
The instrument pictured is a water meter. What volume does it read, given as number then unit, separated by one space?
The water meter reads 3.9815 kL
